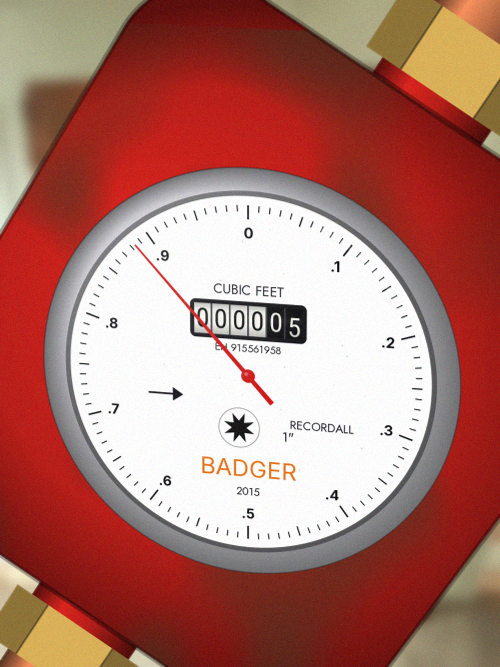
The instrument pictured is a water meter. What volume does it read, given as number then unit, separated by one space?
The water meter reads 4.88 ft³
